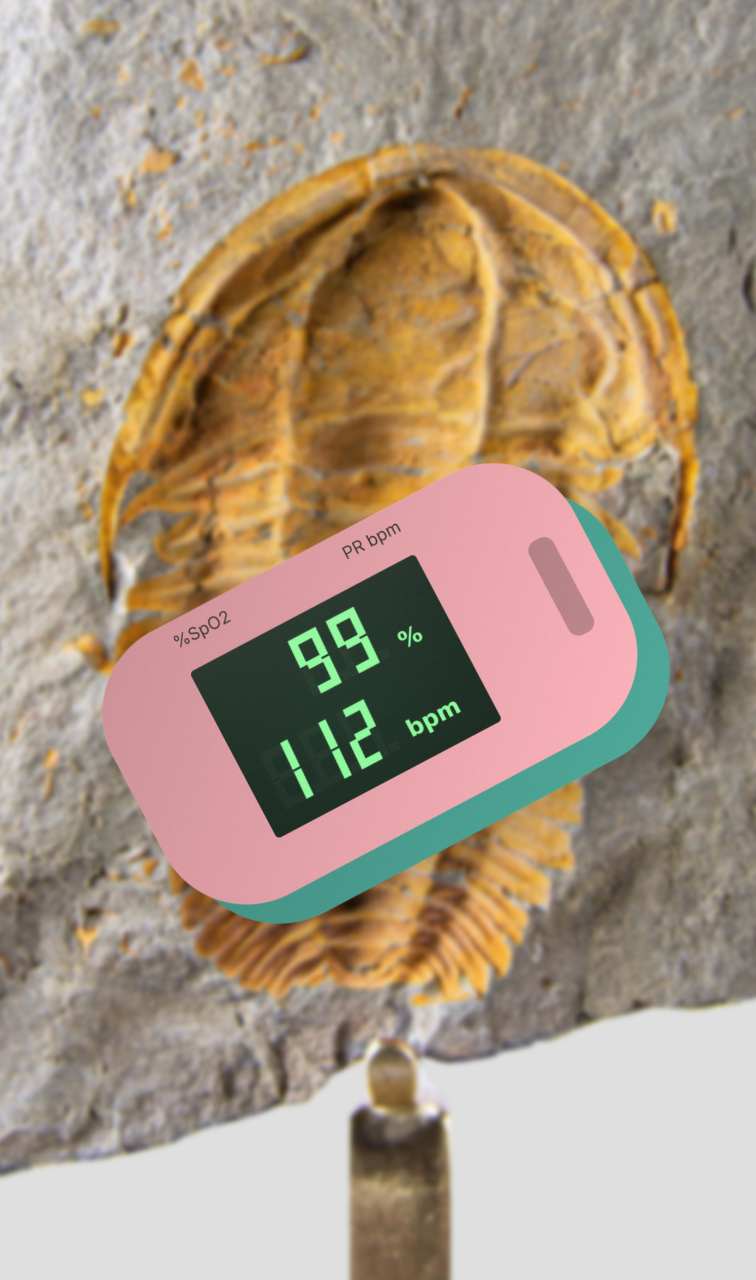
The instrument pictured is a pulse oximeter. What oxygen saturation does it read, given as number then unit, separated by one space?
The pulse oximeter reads 99 %
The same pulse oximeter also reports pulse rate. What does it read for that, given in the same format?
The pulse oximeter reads 112 bpm
